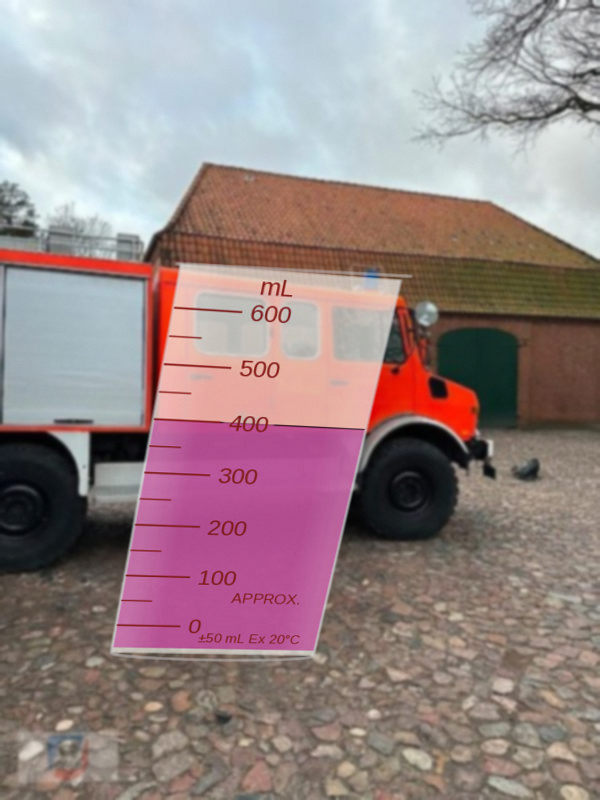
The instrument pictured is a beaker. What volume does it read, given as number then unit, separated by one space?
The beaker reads 400 mL
